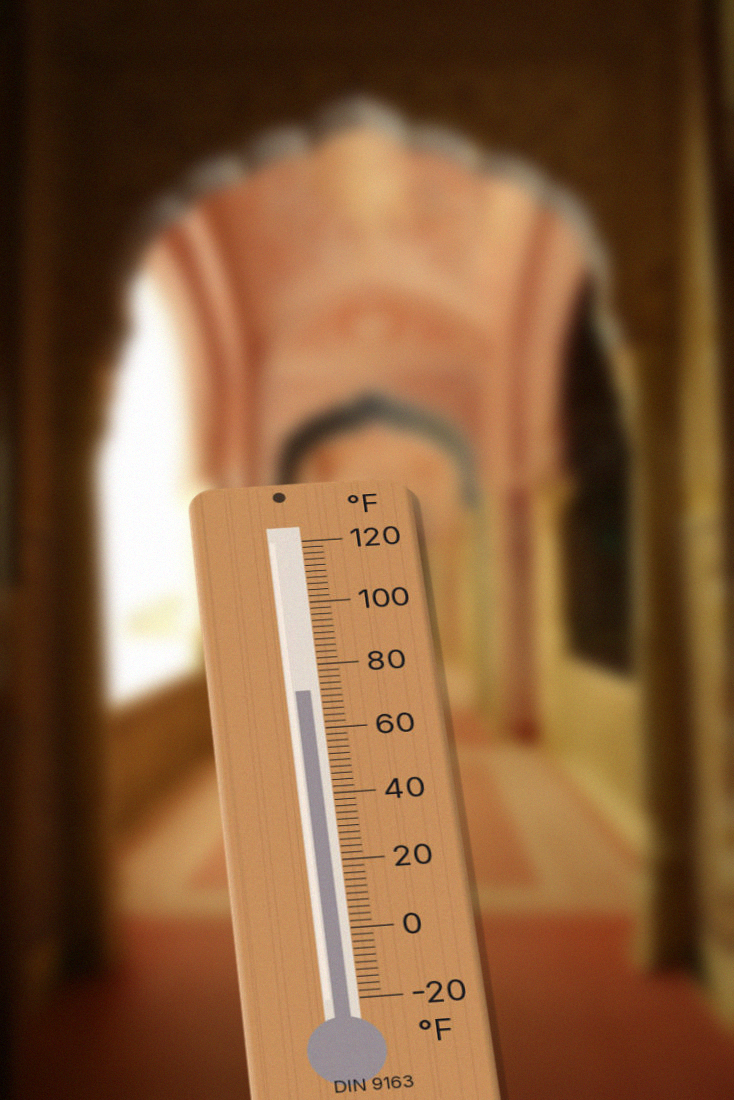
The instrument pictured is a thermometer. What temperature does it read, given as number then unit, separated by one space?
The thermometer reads 72 °F
